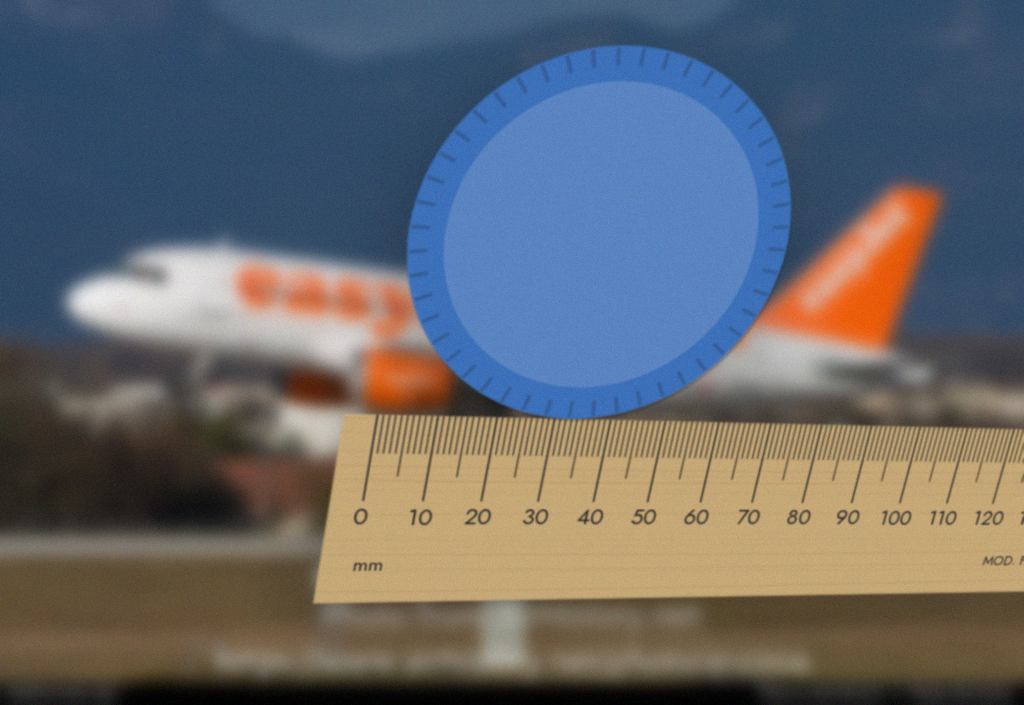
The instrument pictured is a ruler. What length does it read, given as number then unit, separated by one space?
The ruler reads 65 mm
